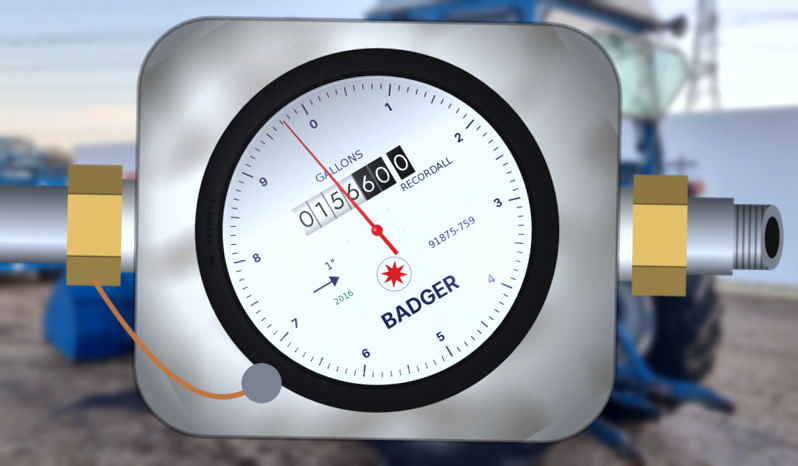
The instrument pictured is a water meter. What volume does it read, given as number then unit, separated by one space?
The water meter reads 156599.7 gal
